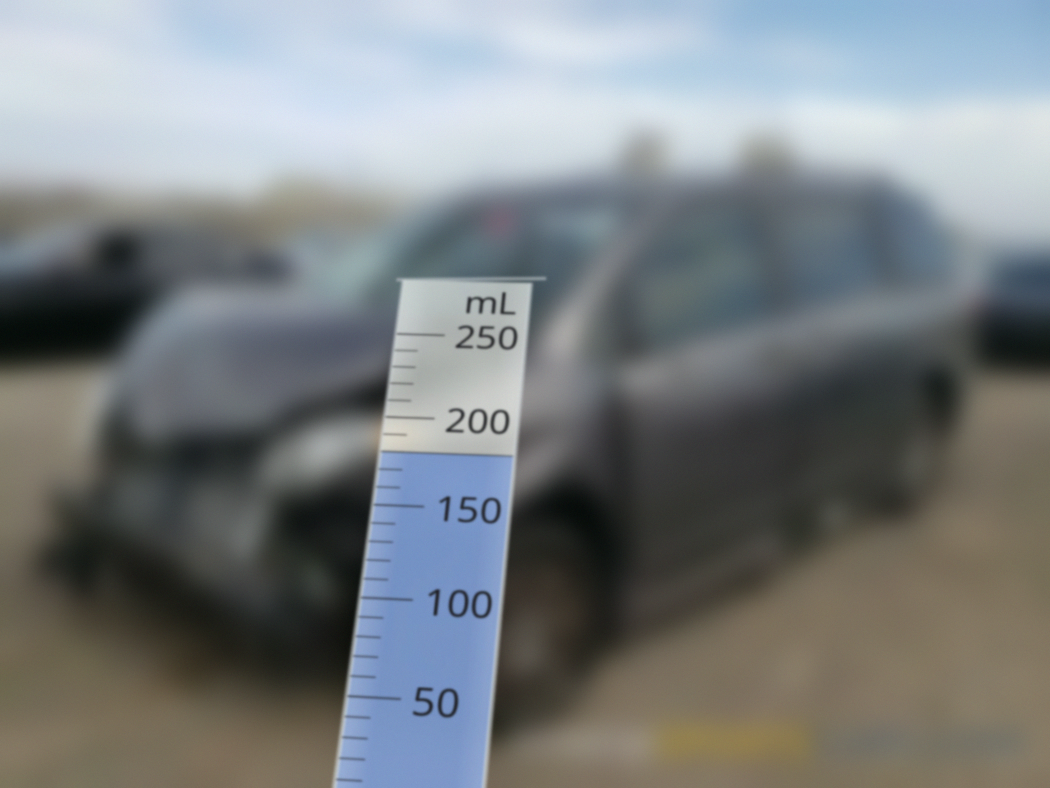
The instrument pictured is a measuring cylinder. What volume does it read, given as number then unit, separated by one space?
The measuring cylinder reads 180 mL
